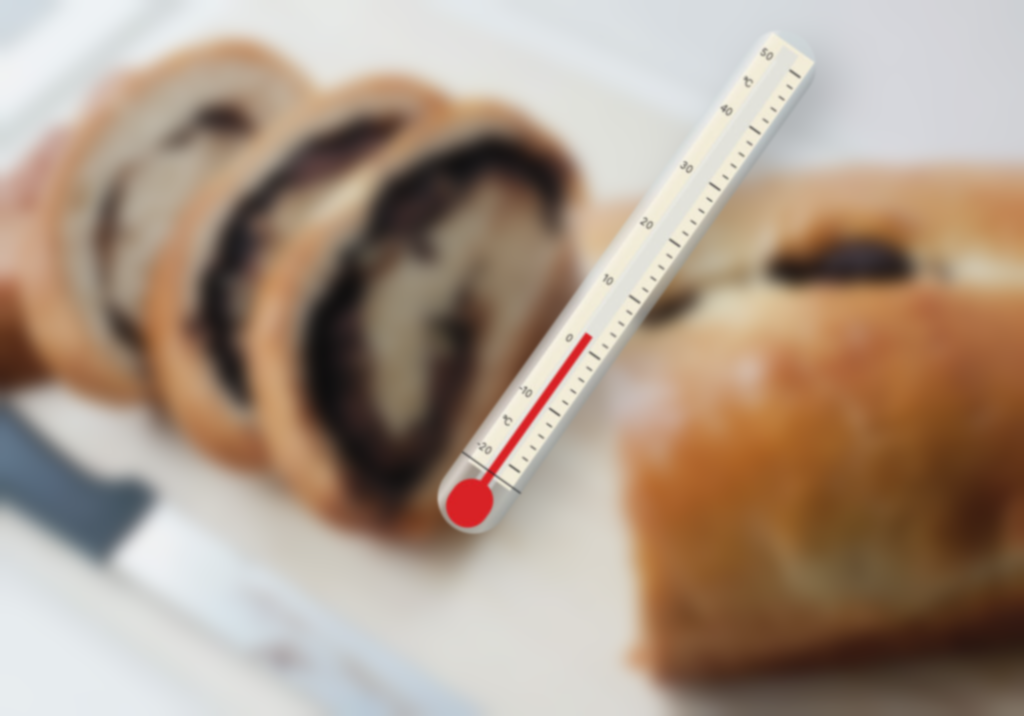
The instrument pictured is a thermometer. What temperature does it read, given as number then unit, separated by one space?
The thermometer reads 2 °C
